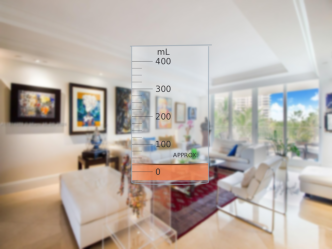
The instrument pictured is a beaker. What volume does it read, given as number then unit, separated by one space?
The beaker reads 25 mL
